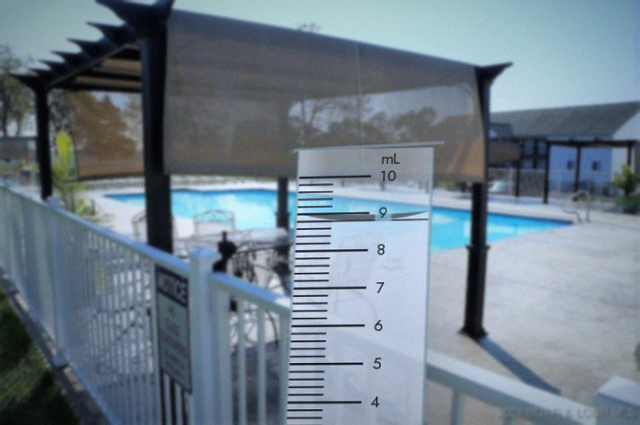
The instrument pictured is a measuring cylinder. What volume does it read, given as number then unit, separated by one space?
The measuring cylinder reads 8.8 mL
